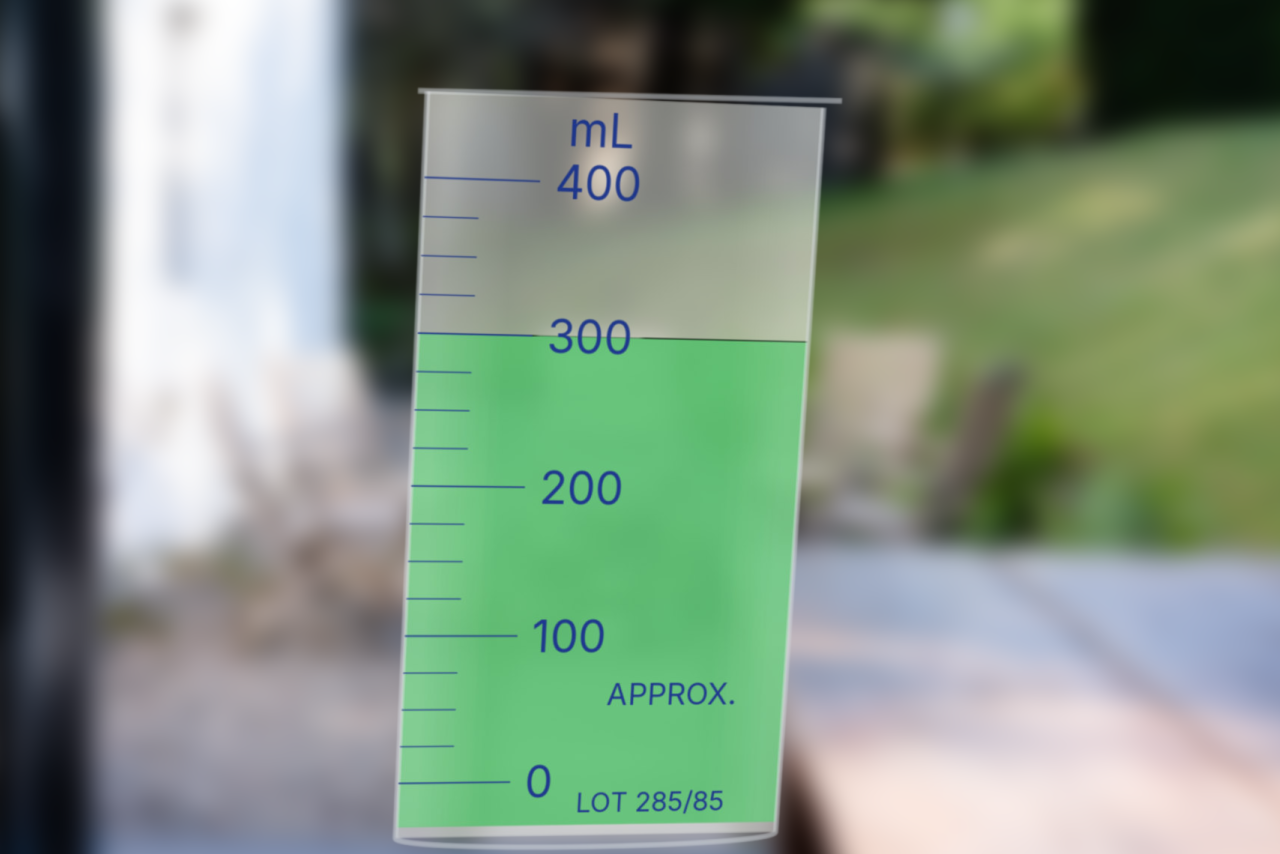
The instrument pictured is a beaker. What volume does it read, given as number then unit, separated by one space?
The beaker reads 300 mL
